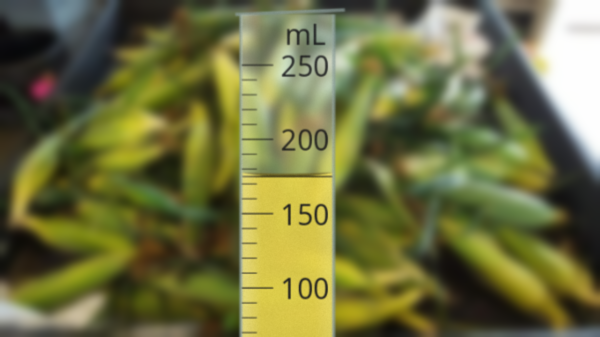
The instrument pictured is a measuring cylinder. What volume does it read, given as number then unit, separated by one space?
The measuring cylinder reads 175 mL
